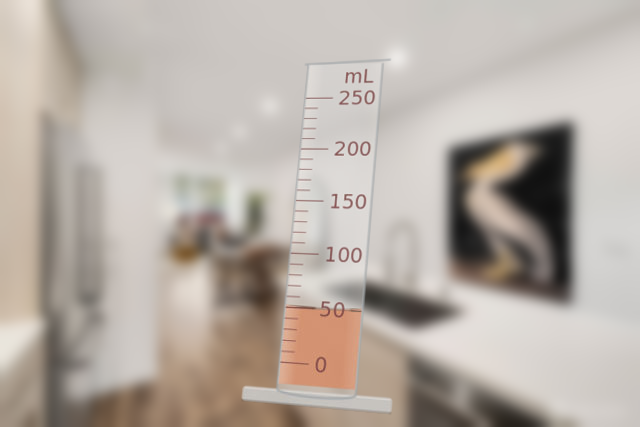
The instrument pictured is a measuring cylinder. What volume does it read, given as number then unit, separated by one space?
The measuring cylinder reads 50 mL
